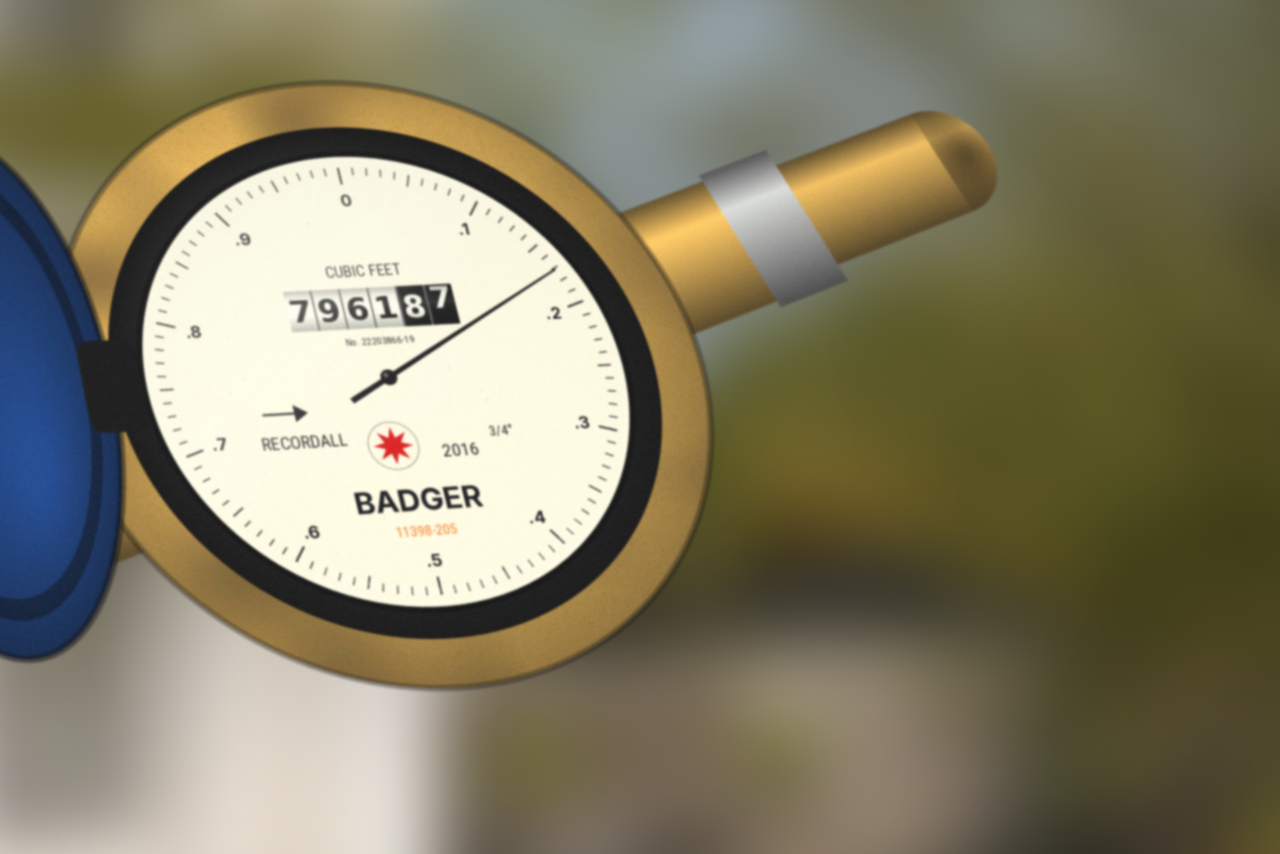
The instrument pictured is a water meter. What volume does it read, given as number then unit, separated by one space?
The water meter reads 796187.17 ft³
